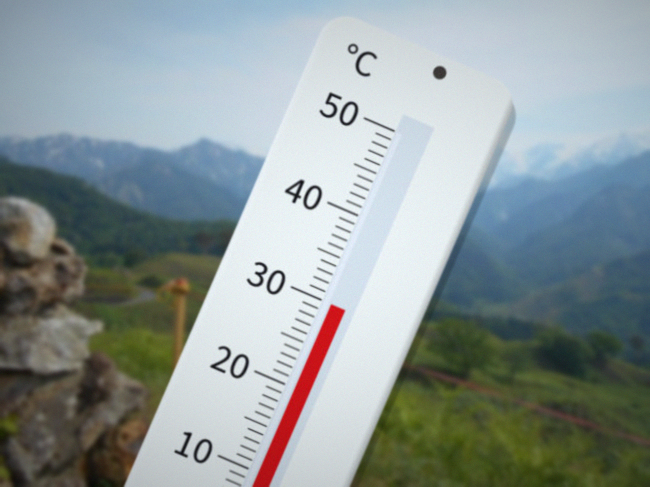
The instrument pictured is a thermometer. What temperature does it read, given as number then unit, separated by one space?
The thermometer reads 30 °C
